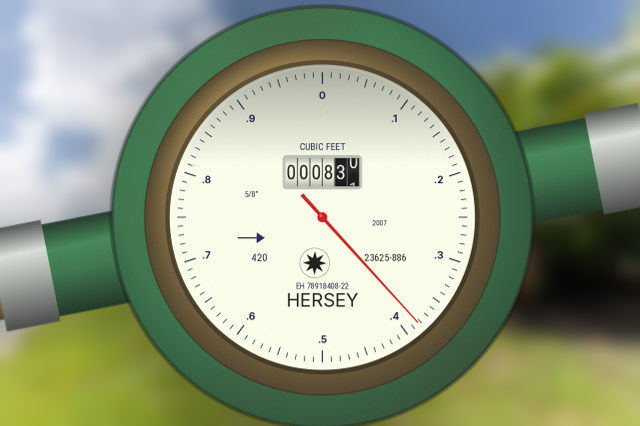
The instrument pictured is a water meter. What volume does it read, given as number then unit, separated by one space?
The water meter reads 830.38 ft³
